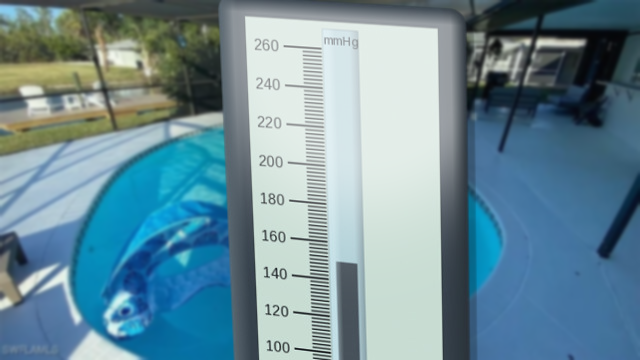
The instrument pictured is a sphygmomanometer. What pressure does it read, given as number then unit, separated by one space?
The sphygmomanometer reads 150 mmHg
